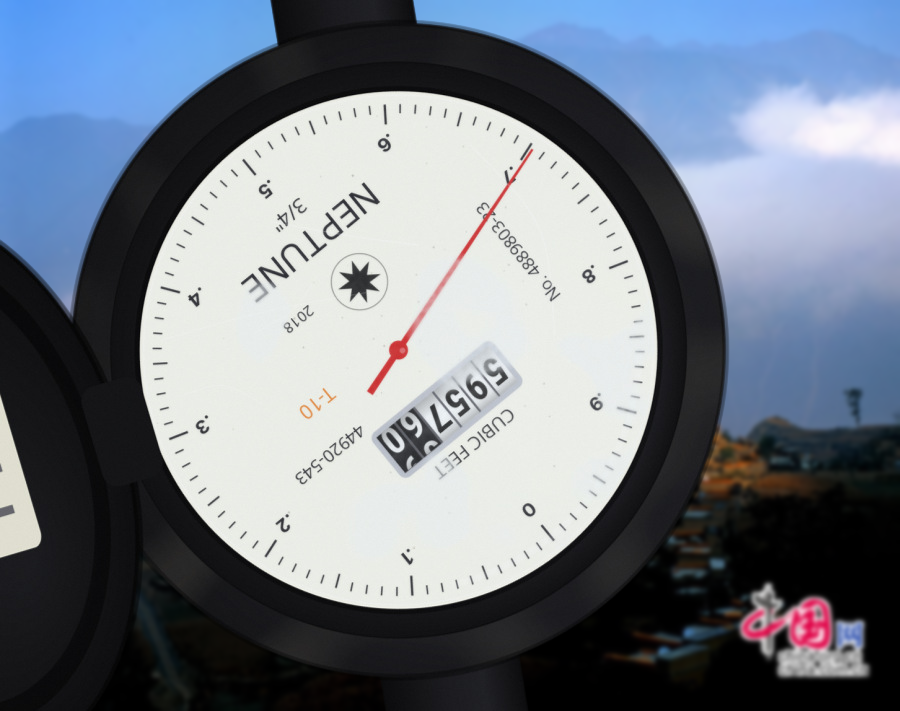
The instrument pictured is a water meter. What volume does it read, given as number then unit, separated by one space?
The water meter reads 595759.70 ft³
